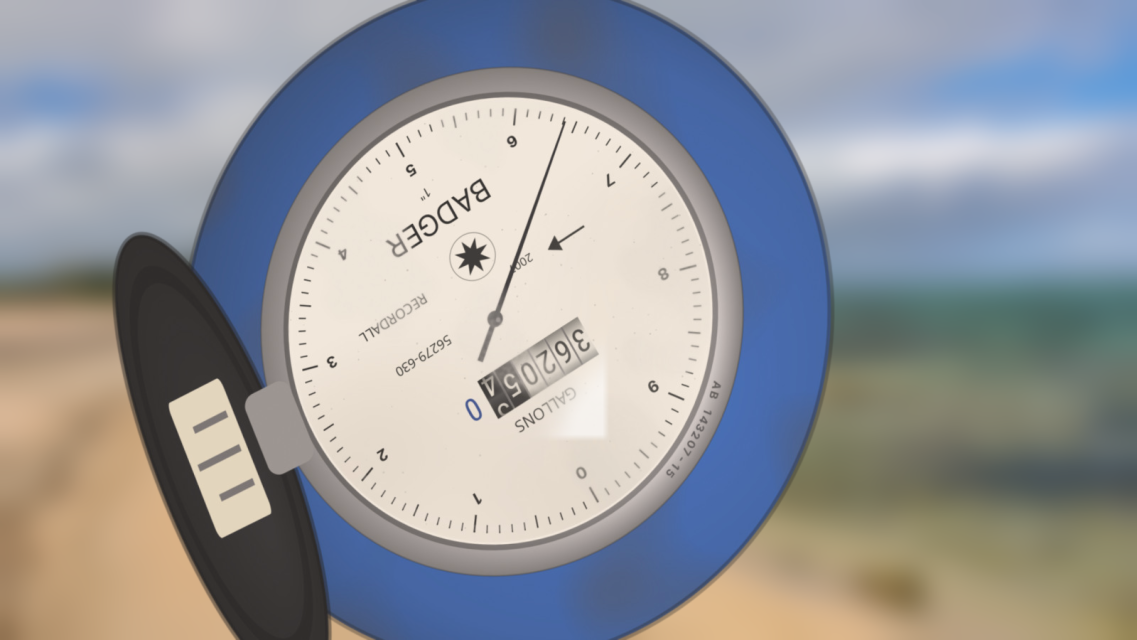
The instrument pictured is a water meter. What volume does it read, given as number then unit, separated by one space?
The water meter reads 3620536.4 gal
